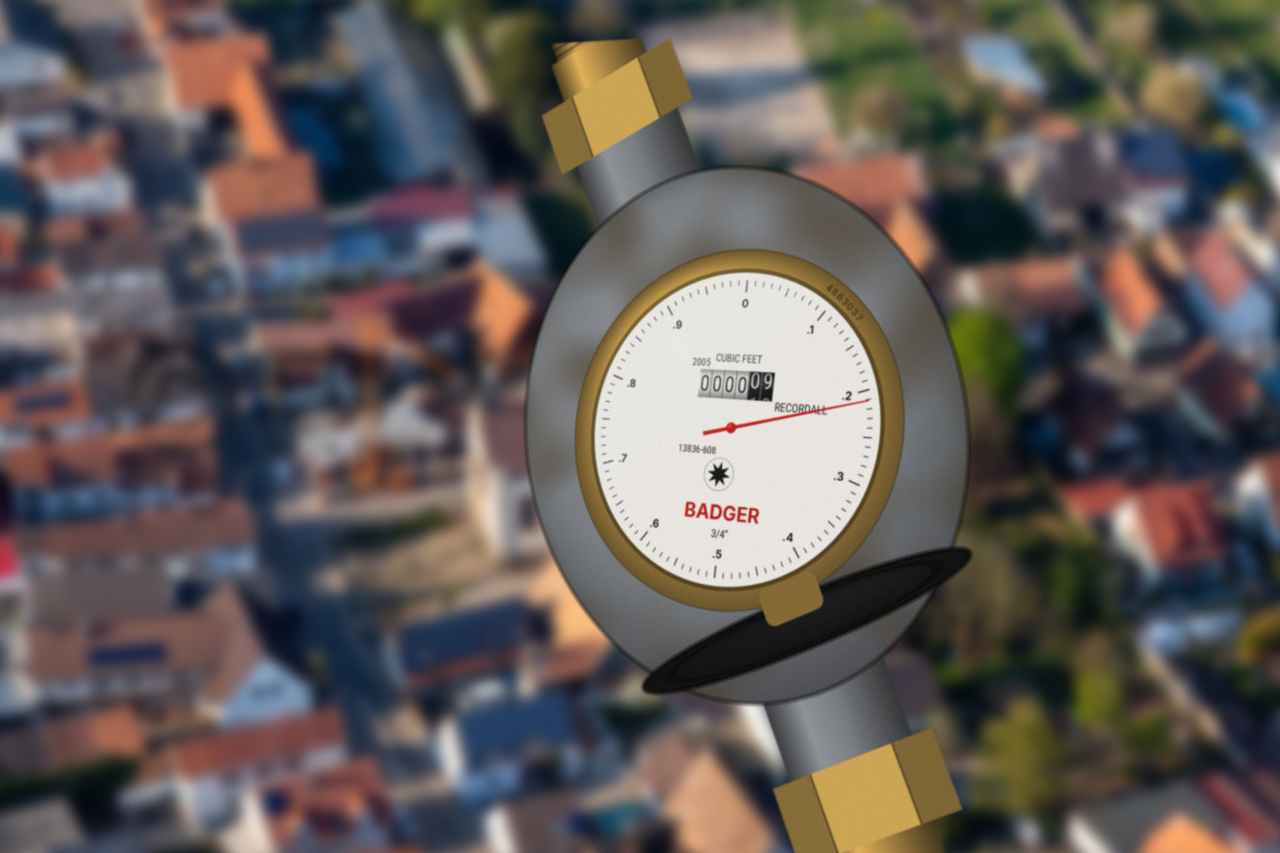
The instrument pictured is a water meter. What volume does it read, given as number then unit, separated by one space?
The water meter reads 9.21 ft³
